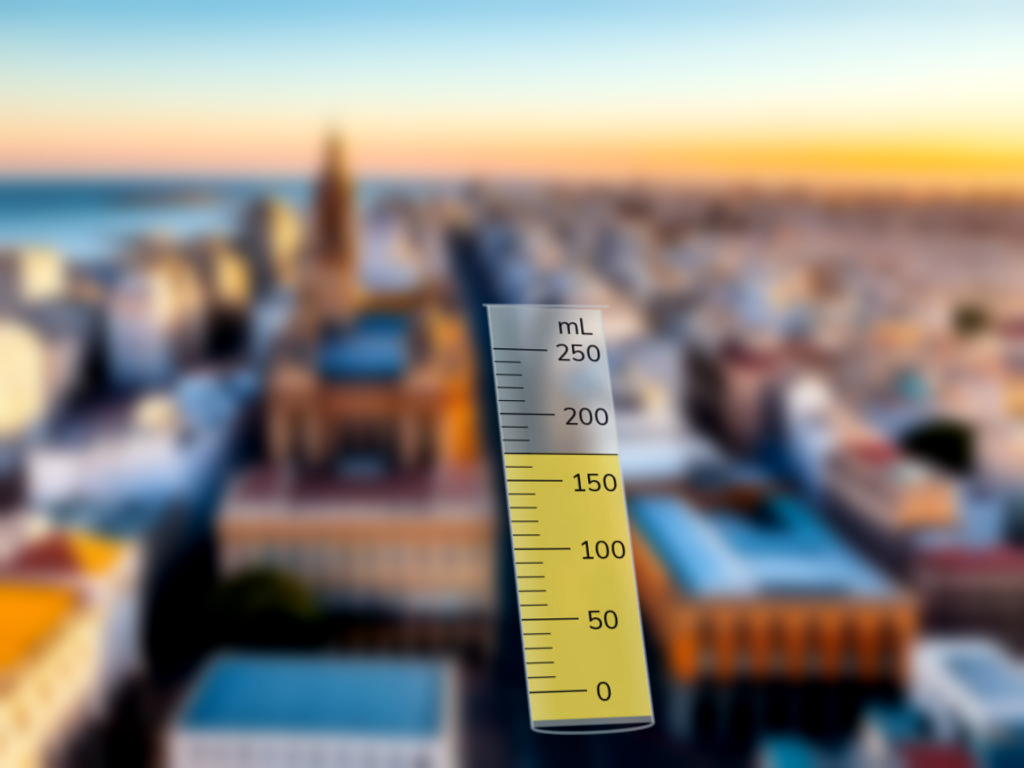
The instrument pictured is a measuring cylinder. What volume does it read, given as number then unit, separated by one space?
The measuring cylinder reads 170 mL
